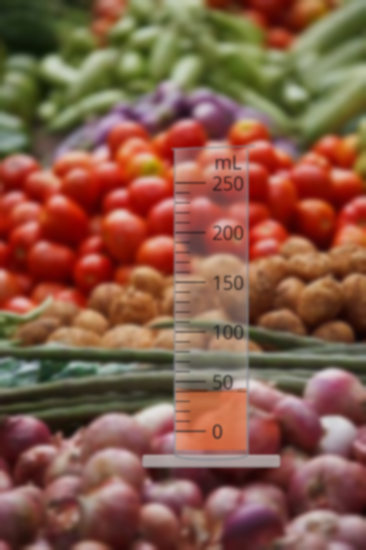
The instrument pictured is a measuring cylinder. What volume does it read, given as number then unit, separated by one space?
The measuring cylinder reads 40 mL
